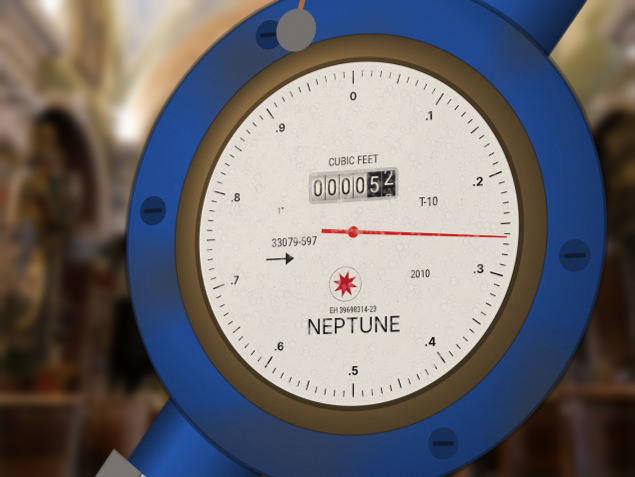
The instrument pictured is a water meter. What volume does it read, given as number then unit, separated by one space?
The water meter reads 52.26 ft³
